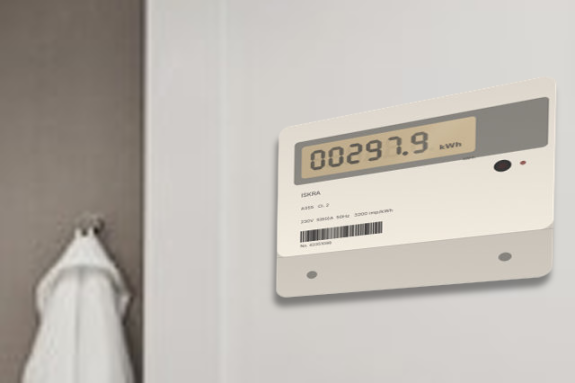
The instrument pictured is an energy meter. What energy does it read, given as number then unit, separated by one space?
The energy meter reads 297.9 kWh
